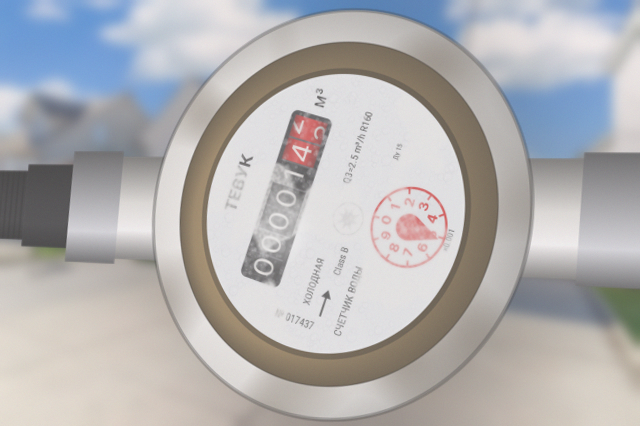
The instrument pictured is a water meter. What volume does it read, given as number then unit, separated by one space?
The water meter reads 1.425 m³
